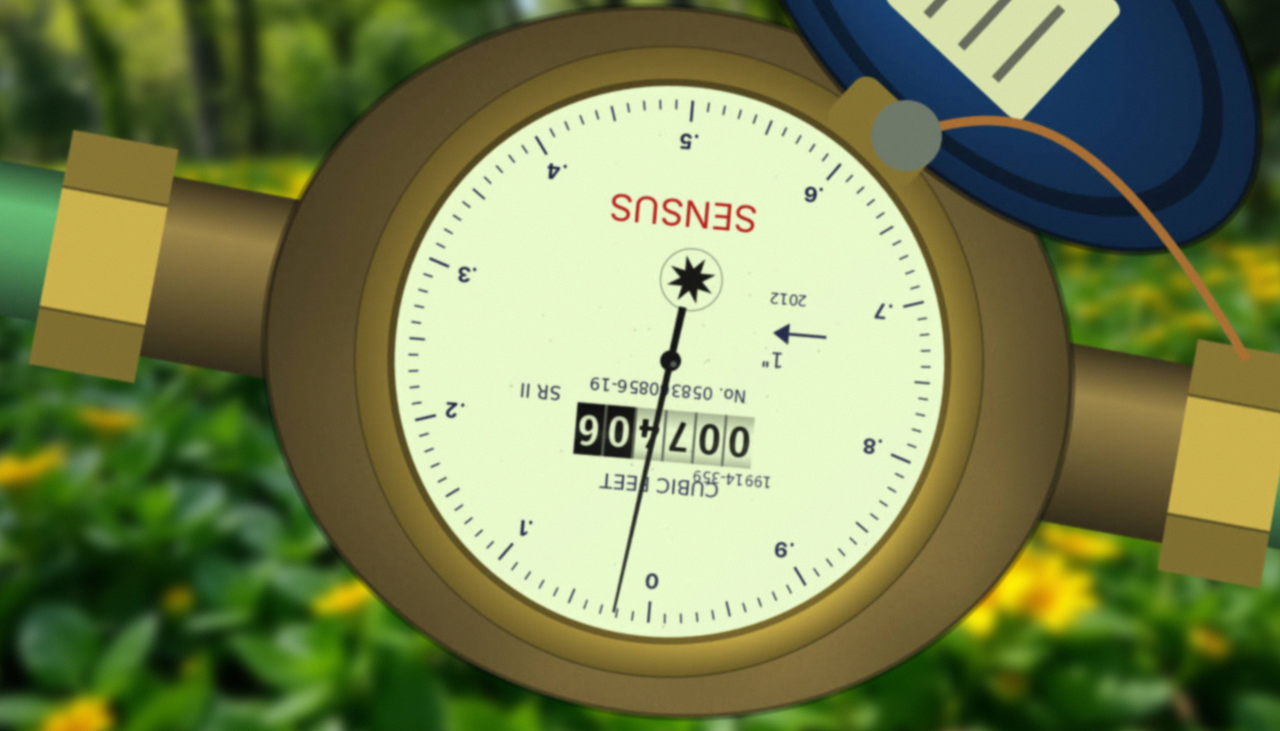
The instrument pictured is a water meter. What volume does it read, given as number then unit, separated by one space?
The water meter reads 7406.02 ft³
